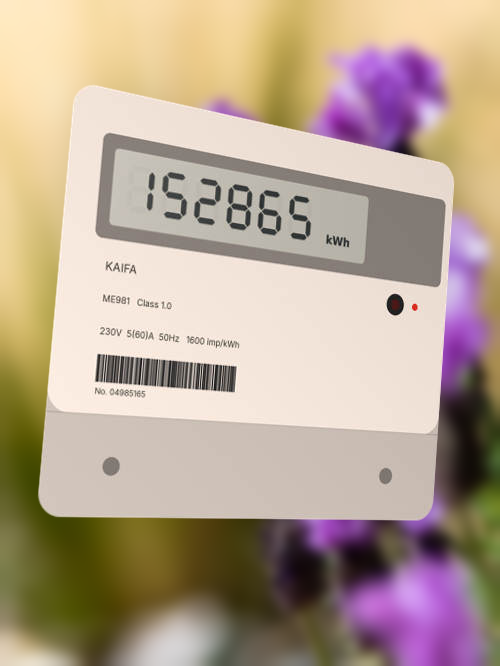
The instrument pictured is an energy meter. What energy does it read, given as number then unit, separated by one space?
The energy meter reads 152865 kWh
